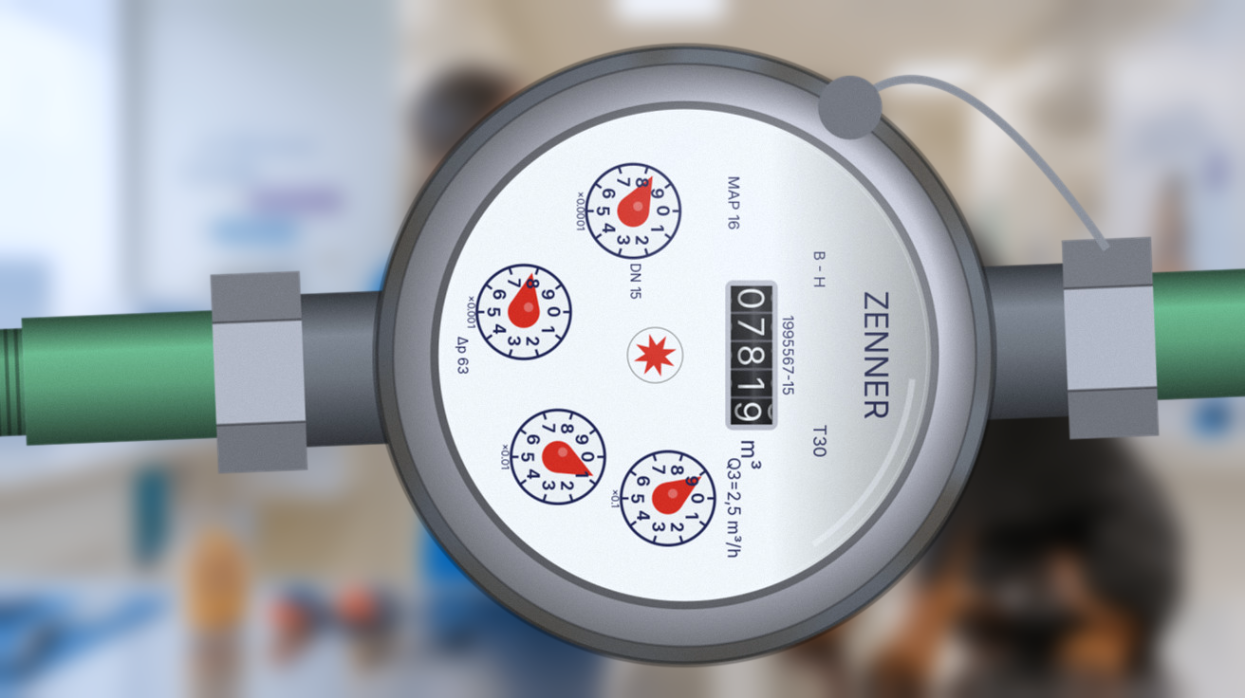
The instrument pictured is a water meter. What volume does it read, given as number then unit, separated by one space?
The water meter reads 7818.9078 m³
